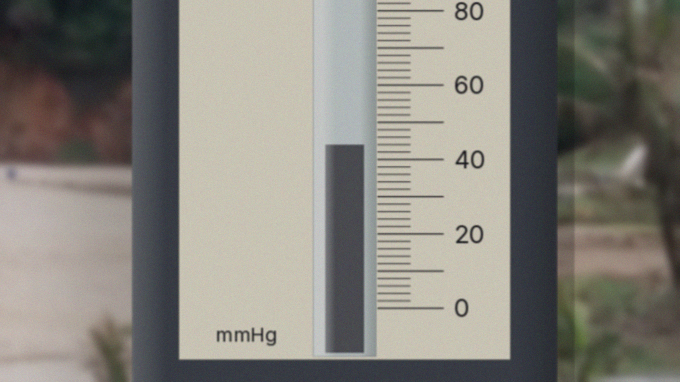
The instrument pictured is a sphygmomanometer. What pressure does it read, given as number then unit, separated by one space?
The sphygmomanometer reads 44 mmHg
